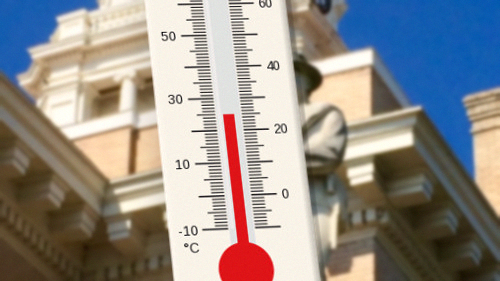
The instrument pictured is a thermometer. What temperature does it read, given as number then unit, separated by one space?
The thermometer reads 25 °C
